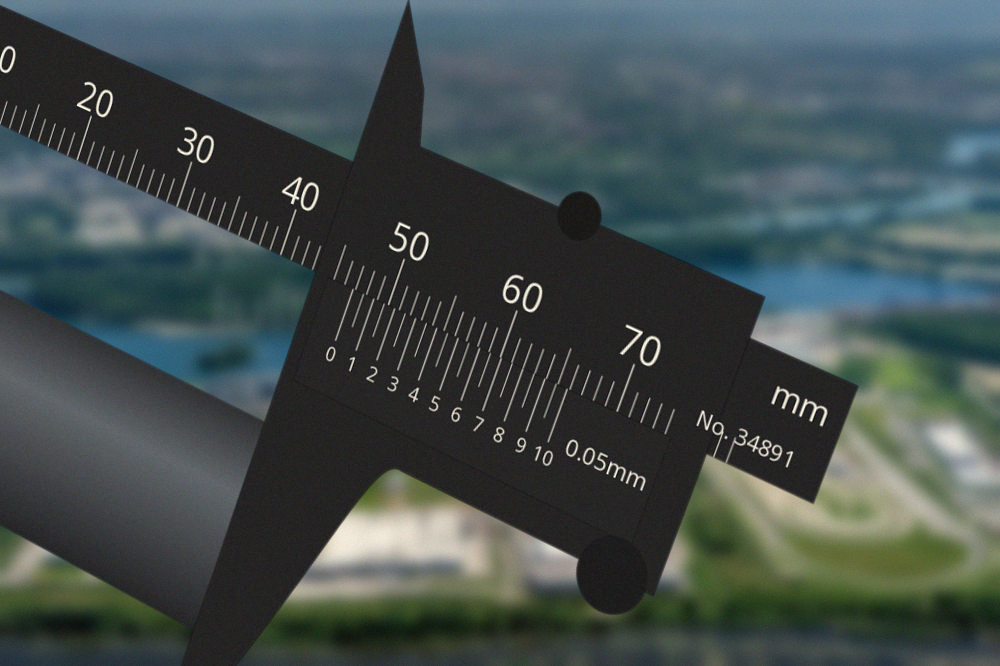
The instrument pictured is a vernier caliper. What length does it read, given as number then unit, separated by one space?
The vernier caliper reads 46.8 mm
